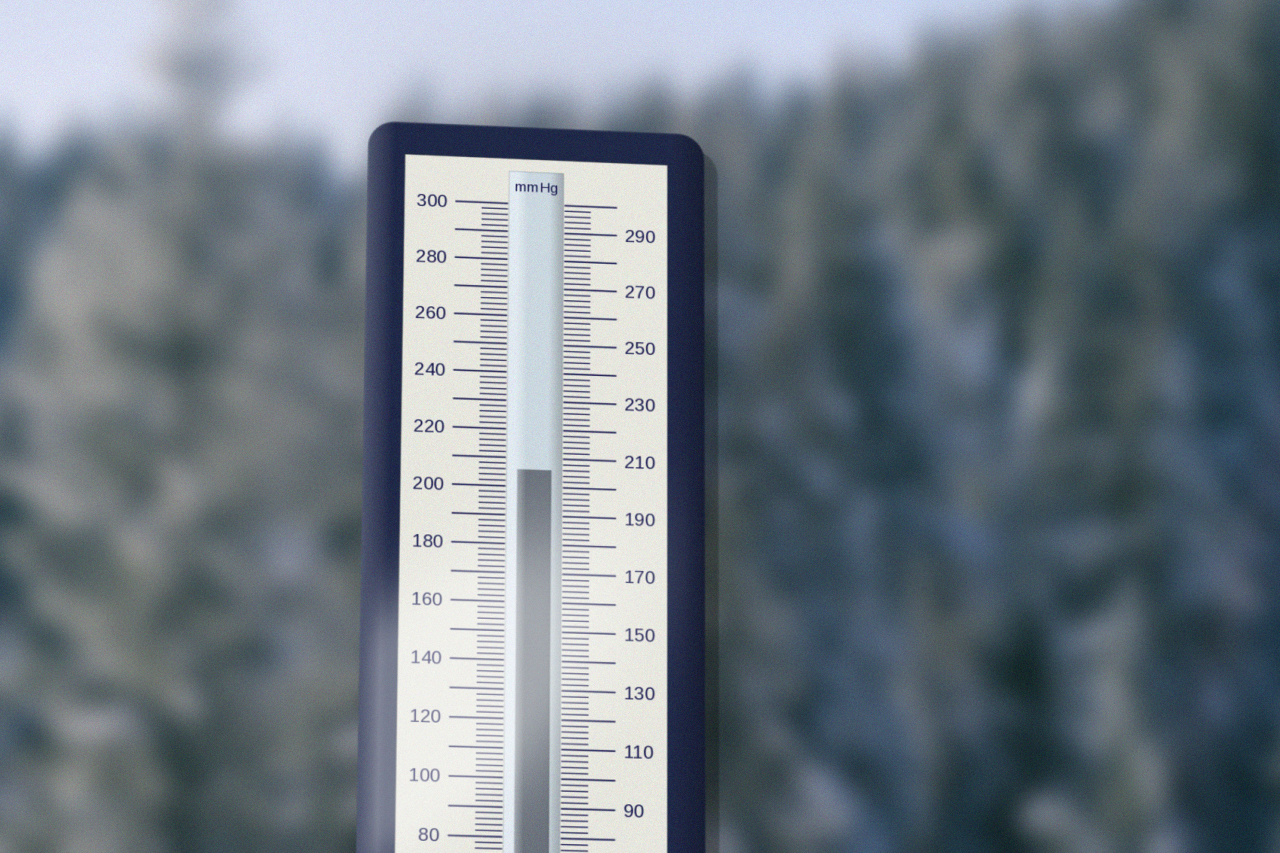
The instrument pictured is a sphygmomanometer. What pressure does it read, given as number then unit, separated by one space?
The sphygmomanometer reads 206 mmHg
